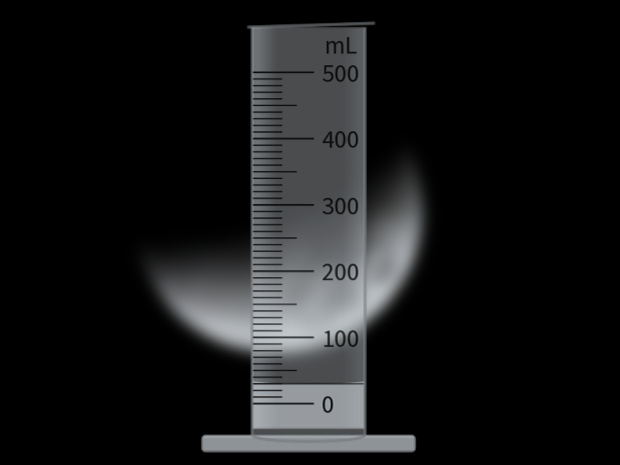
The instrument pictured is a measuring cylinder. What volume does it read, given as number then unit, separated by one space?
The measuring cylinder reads 30 mL
